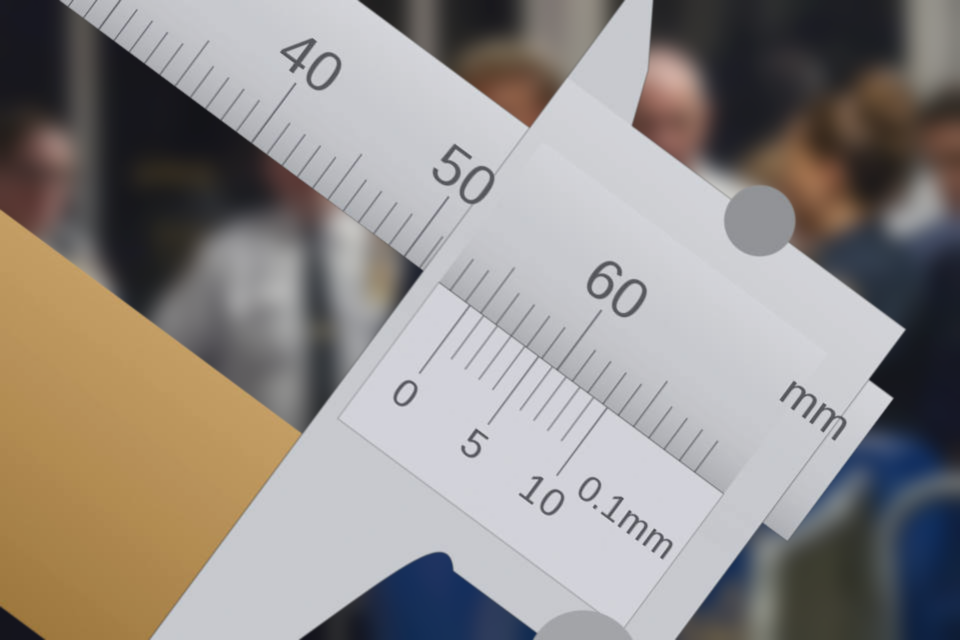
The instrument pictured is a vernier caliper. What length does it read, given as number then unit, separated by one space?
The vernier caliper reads 54.3 mm
